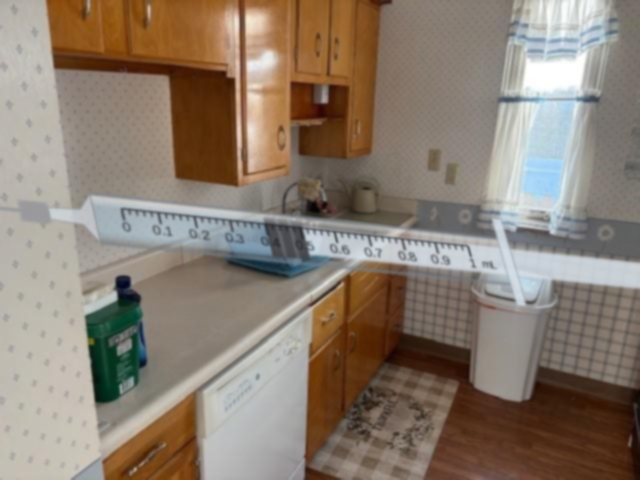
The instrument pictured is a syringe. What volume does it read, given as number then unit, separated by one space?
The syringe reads 0.4 mL
